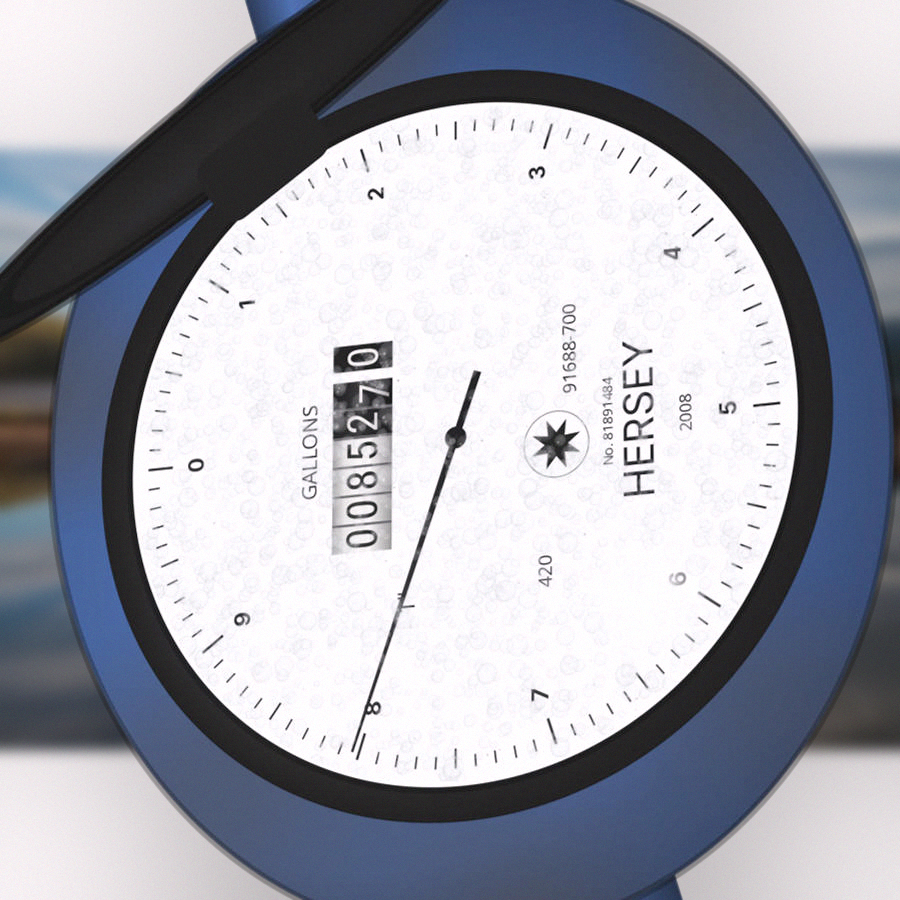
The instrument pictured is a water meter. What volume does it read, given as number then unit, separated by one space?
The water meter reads 85268.0 gal
